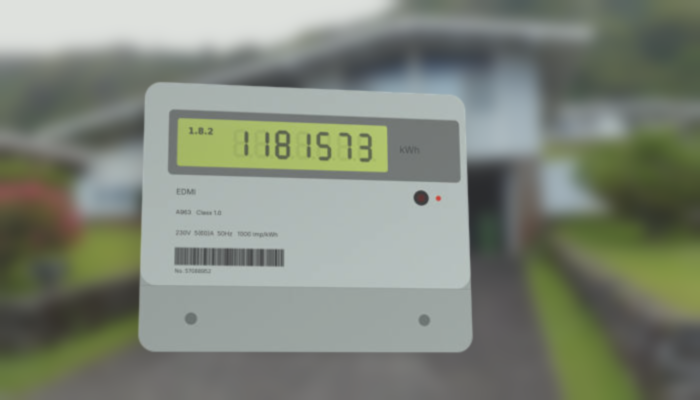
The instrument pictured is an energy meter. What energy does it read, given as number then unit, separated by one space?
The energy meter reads 1181573 kWh
